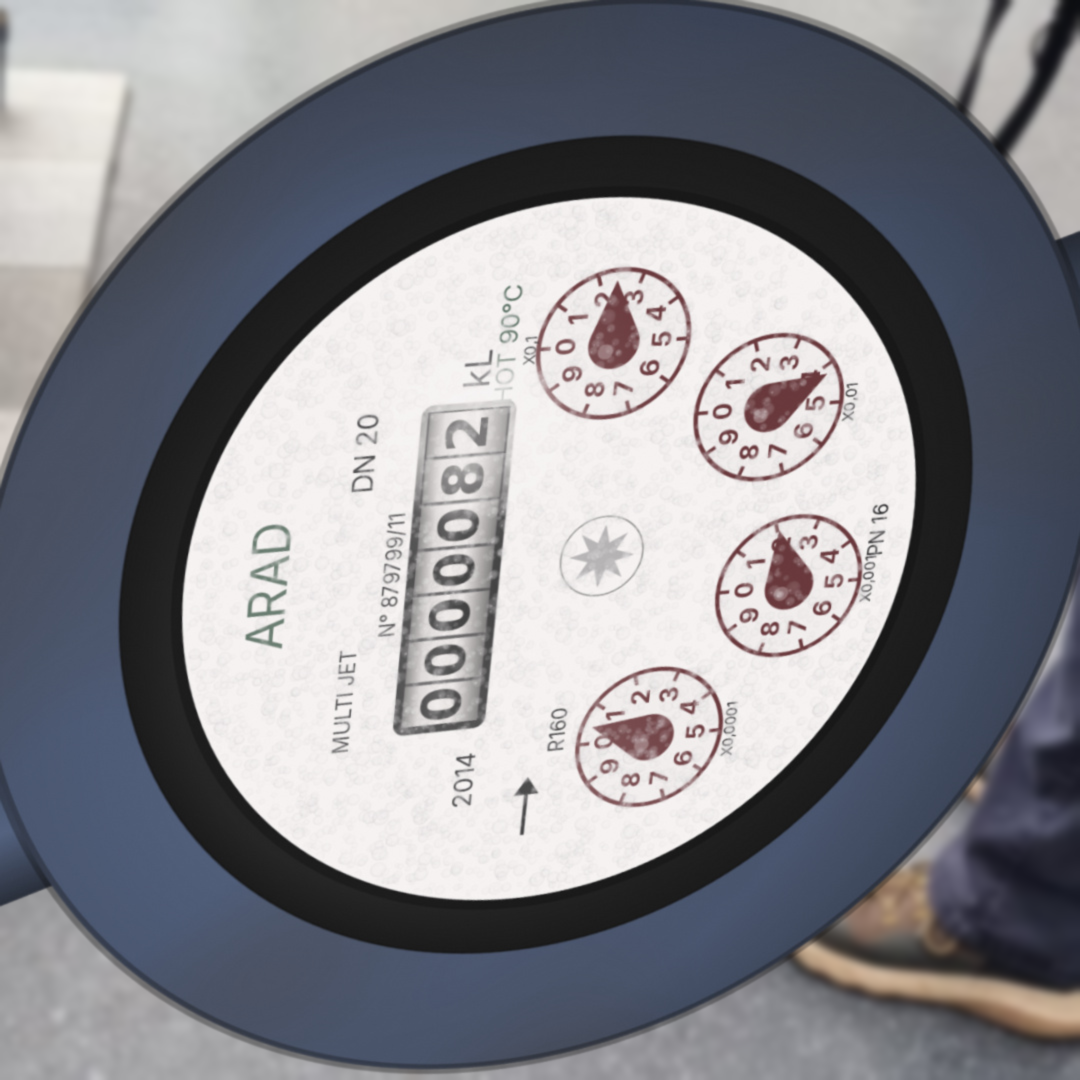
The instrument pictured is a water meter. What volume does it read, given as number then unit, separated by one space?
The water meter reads 82.2420 kL
